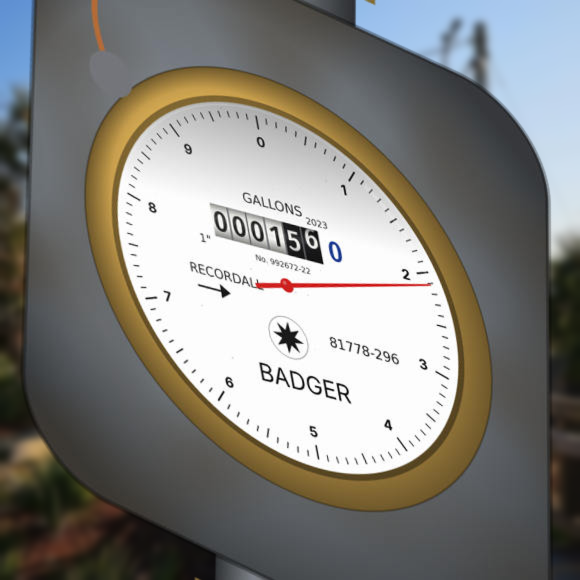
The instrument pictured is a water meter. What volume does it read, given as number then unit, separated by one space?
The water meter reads 1562.1 gal
